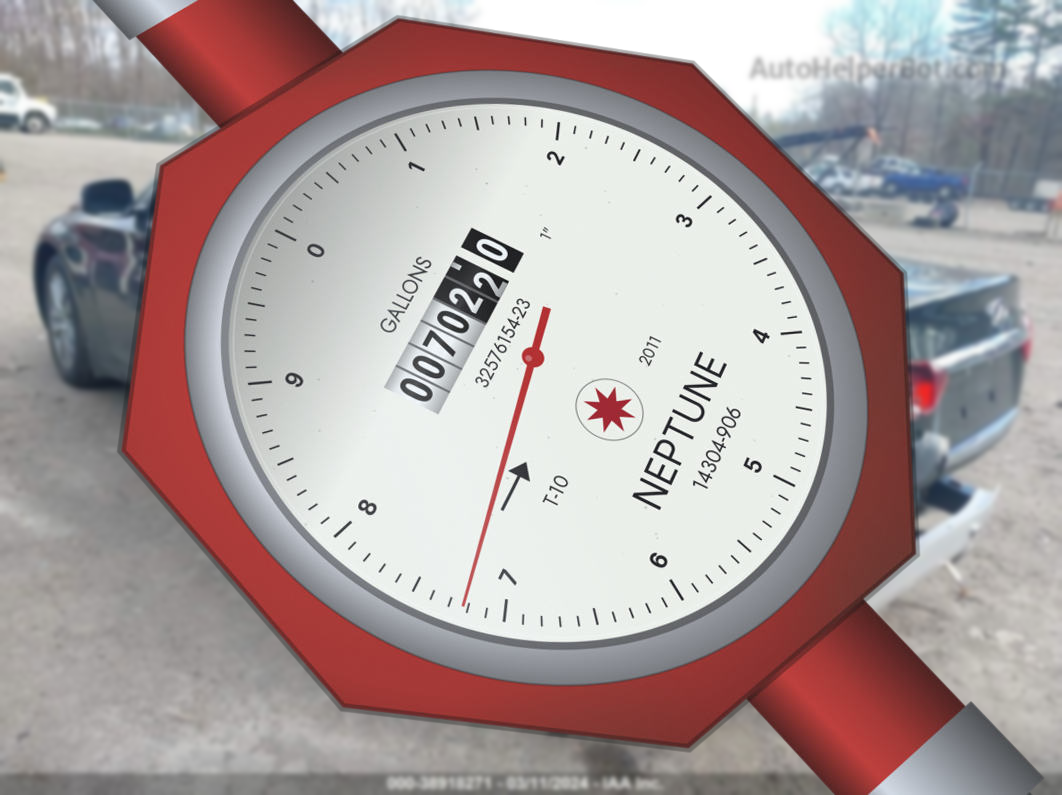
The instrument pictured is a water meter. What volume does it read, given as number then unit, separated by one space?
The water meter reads 70217.2 gal
